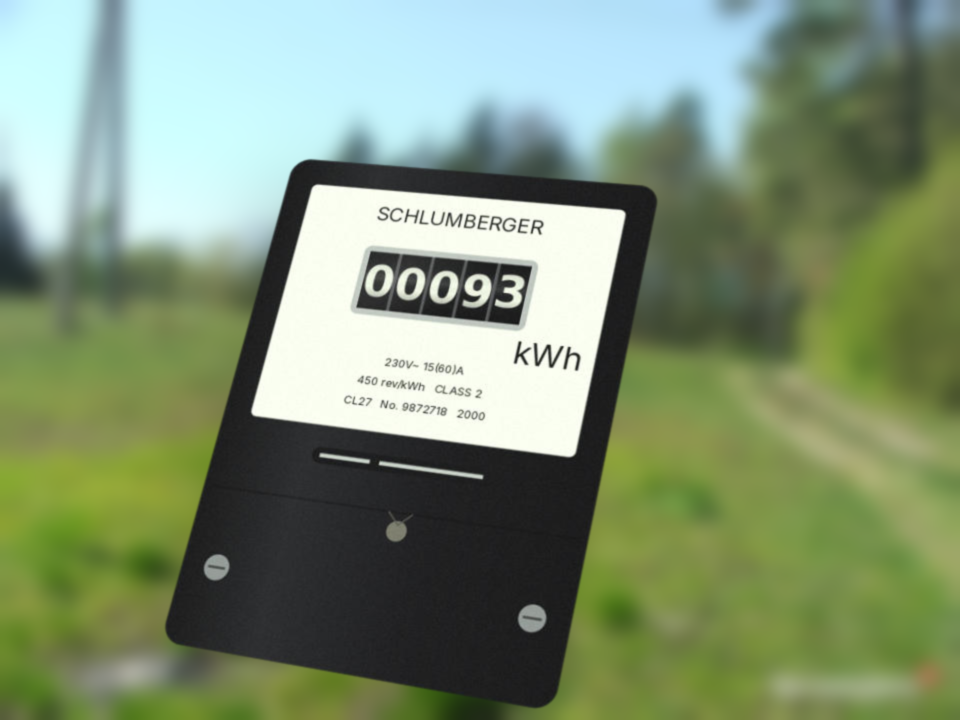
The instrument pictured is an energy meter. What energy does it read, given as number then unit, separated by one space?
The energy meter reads 93 kWh
